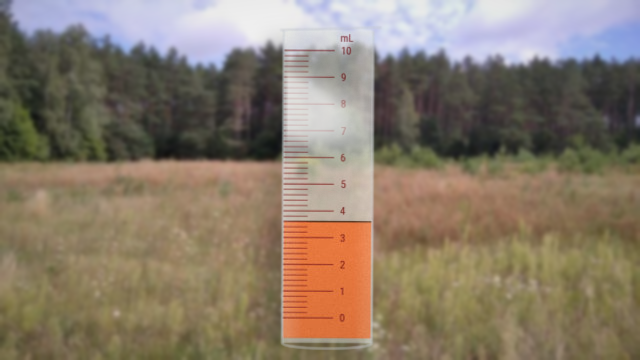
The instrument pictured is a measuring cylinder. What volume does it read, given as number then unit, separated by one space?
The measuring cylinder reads 3.6 mL
